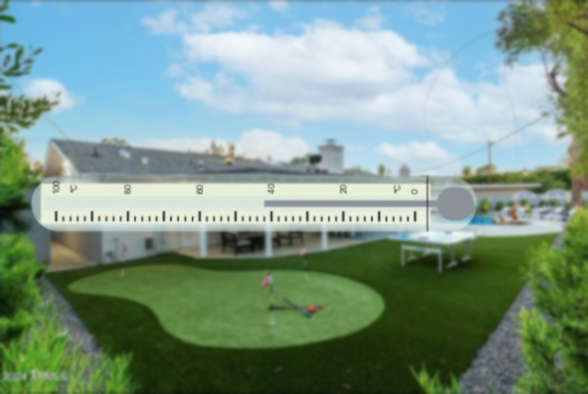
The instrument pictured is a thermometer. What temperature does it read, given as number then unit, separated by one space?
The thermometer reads 42 °C
